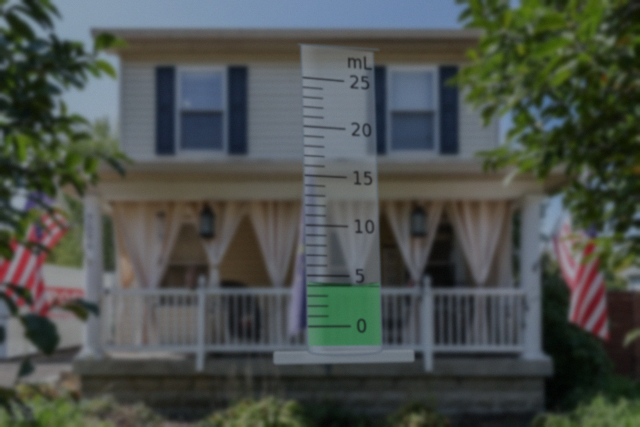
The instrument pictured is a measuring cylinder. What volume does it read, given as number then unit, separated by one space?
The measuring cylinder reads 4 mL
